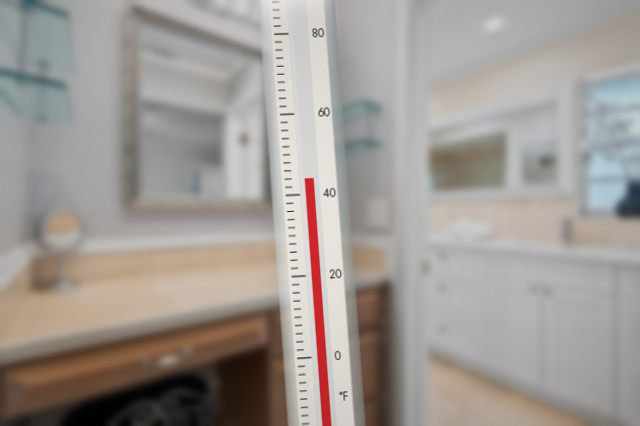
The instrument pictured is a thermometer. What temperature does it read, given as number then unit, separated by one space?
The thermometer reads 44 °F
